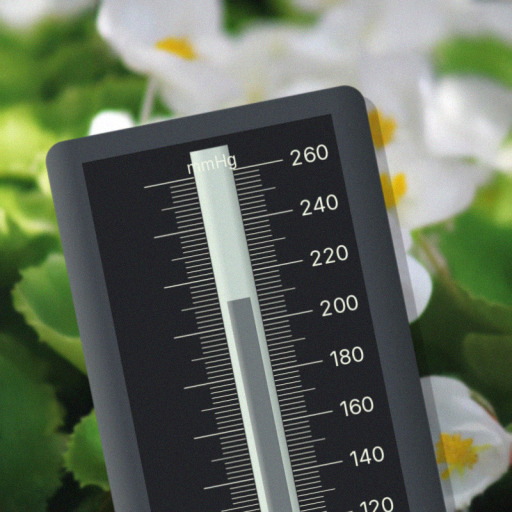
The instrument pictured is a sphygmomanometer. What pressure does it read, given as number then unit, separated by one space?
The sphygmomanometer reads 210 mmHg
